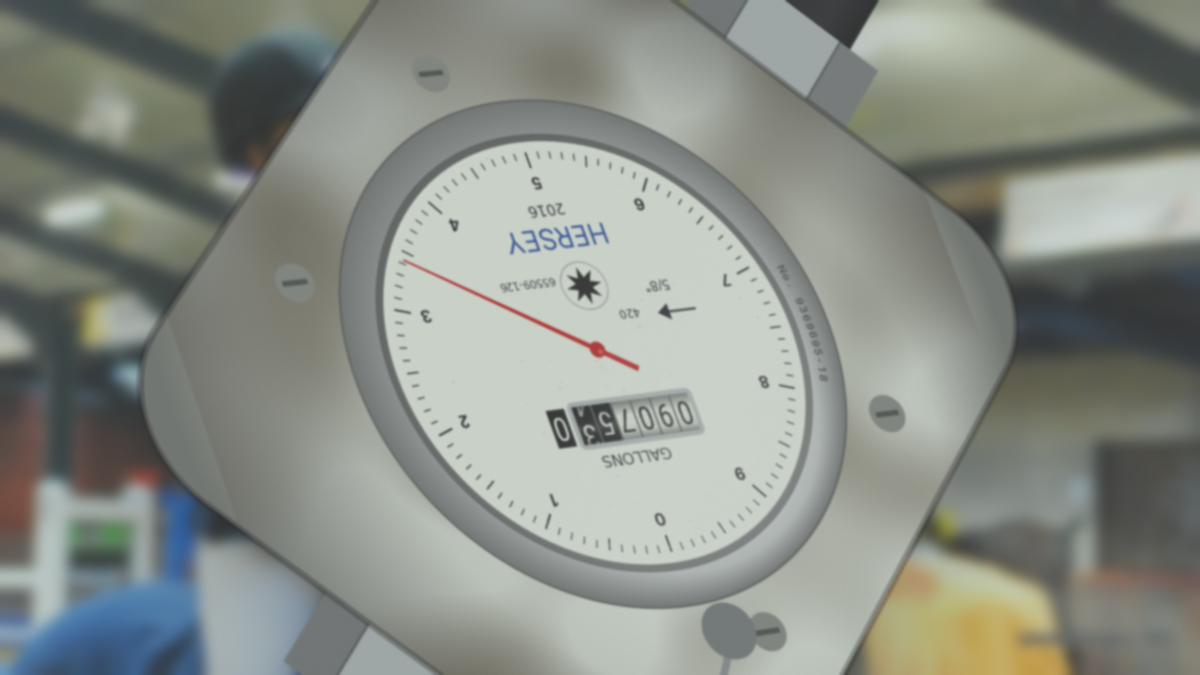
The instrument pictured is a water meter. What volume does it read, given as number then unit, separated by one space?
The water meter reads 907533.4 gal
